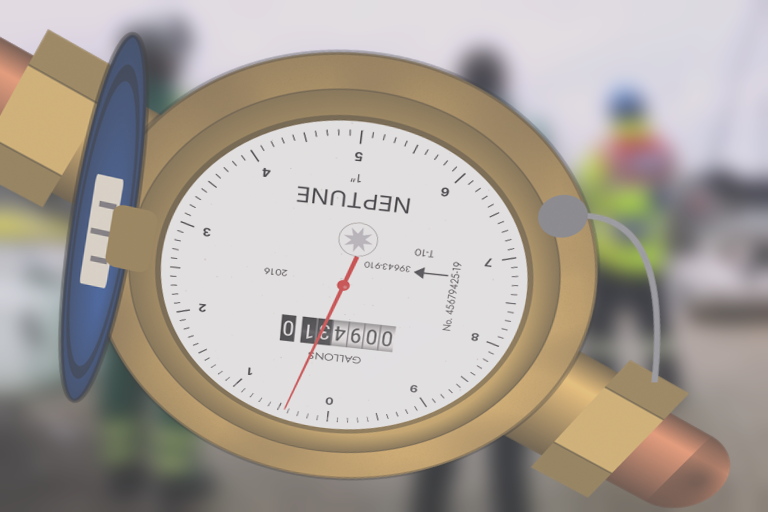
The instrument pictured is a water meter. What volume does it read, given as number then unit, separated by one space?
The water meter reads 94310.4 gal
